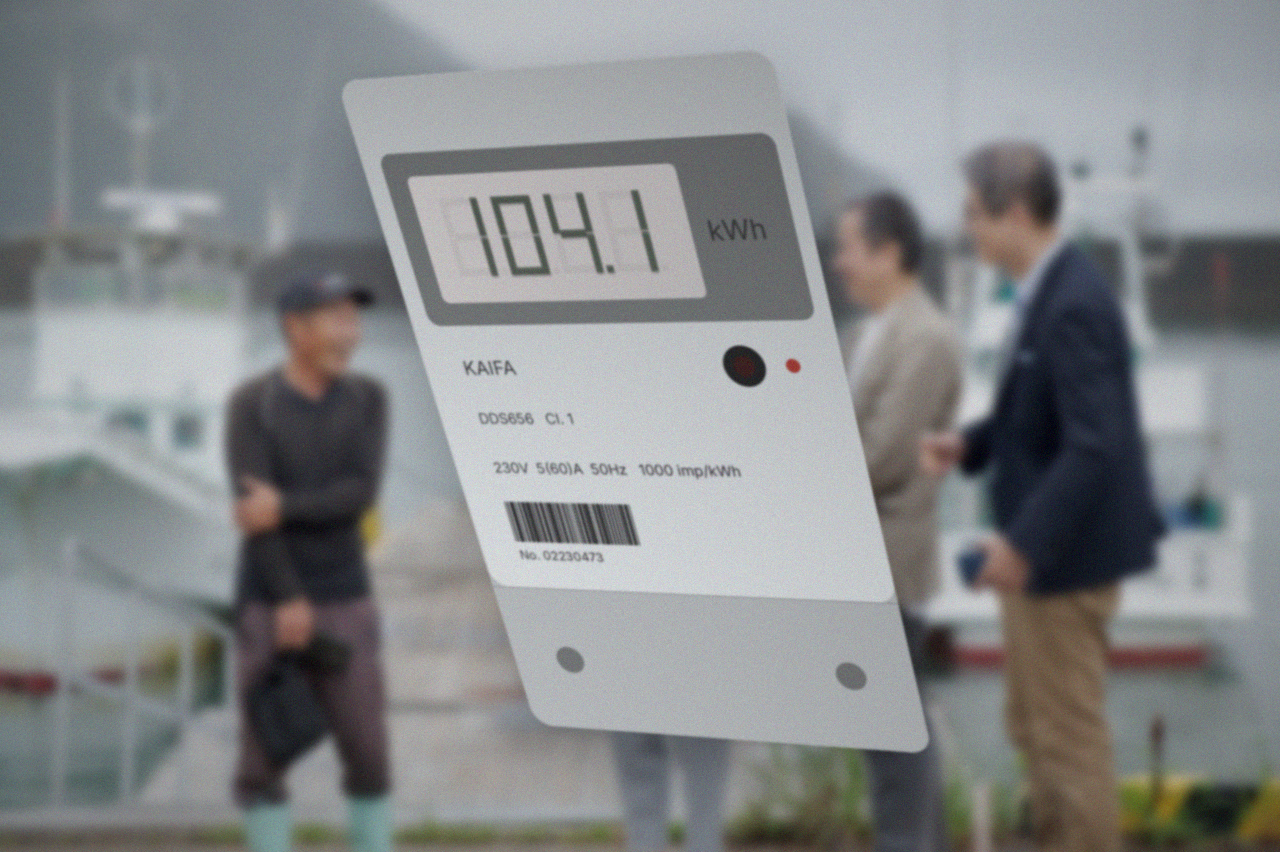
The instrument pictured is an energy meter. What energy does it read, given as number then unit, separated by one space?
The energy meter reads 104.1 kWh
